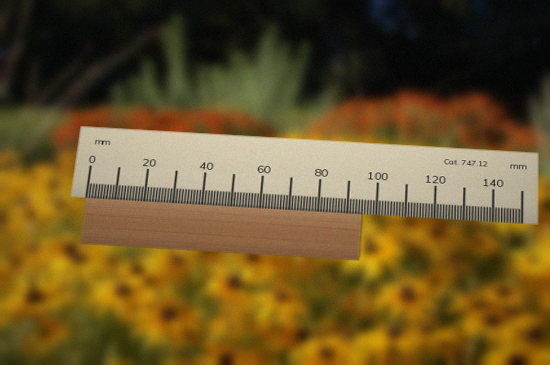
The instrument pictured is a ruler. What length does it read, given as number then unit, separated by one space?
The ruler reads 95 mm
